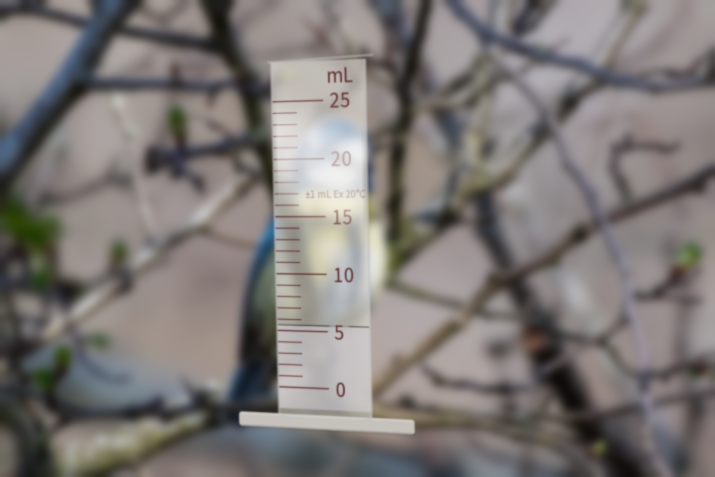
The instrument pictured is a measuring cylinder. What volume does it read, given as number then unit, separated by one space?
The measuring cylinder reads 5.5 mL
